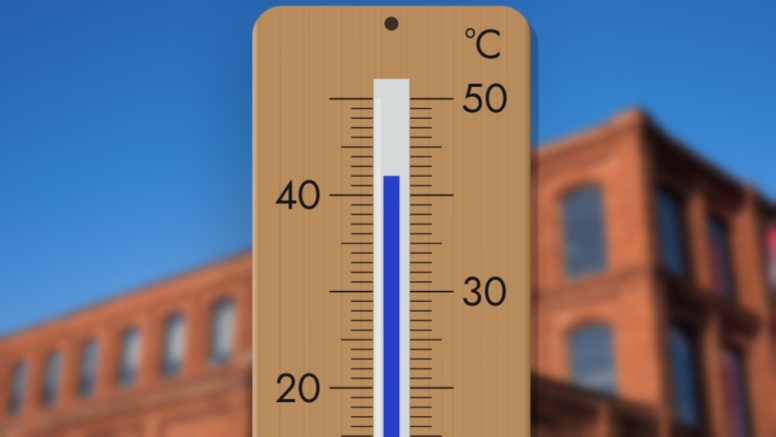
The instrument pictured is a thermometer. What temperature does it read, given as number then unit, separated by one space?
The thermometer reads 42 °C
